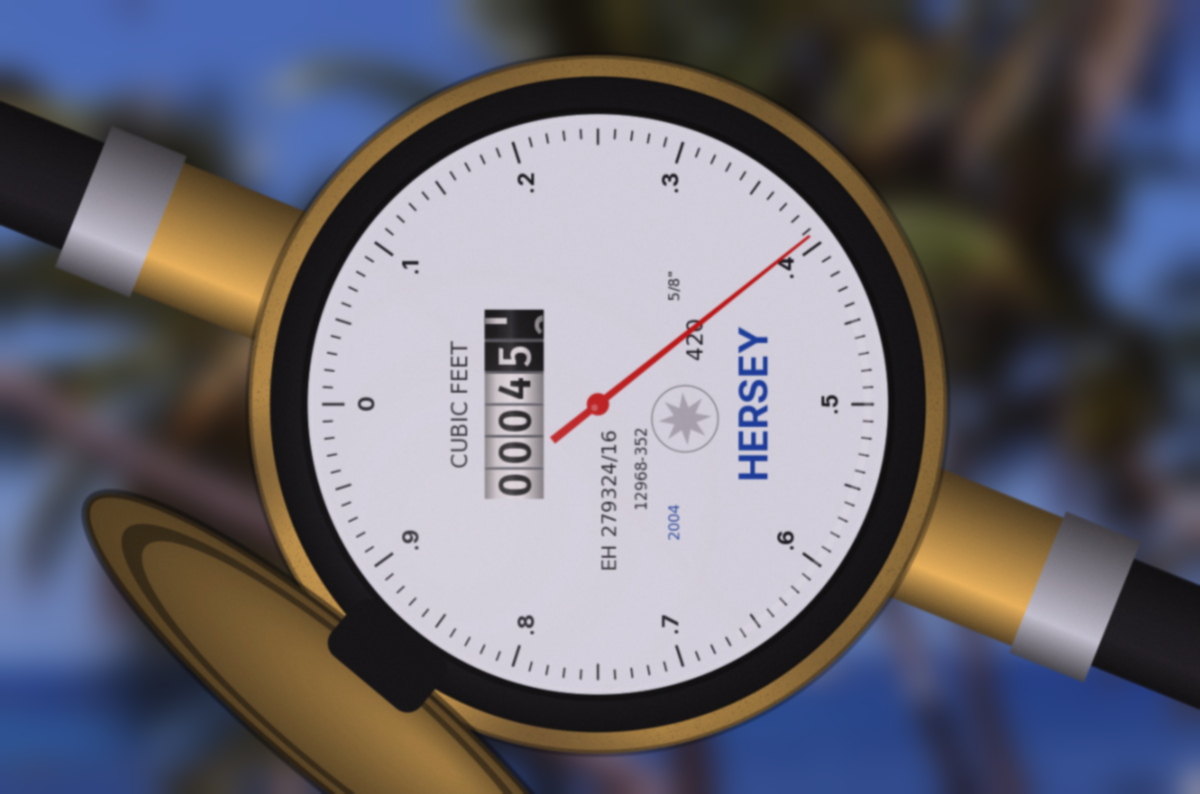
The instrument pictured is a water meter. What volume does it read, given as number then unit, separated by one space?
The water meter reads 451.39 ft³
